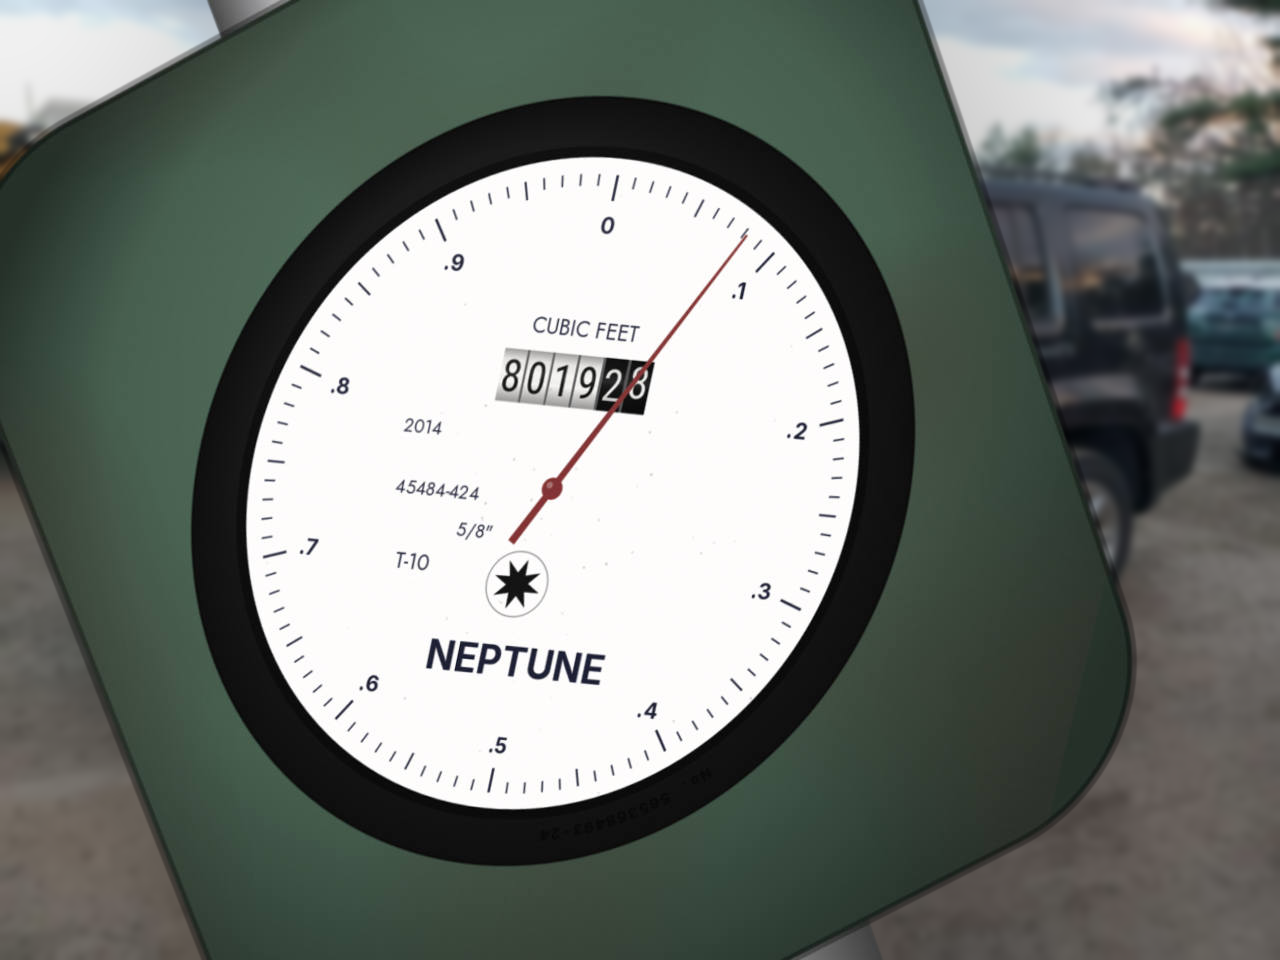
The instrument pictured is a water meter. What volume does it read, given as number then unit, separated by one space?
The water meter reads 801928.08 ft³
